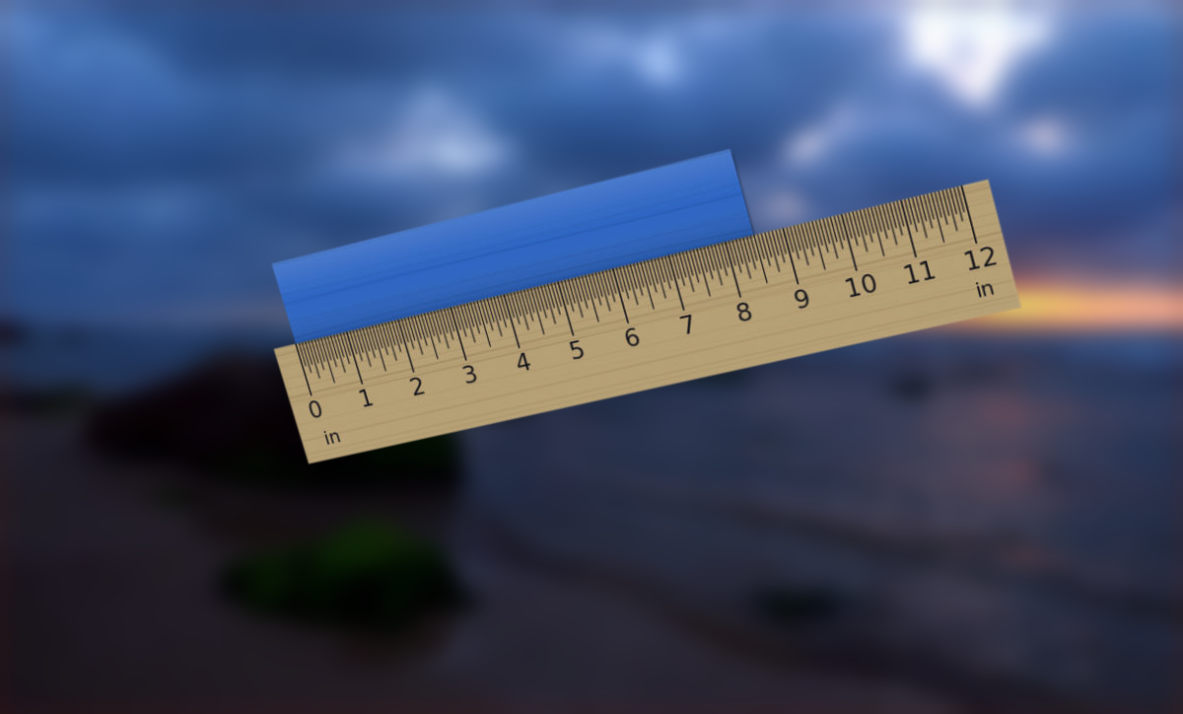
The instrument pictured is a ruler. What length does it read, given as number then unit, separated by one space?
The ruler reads 8.5 in
